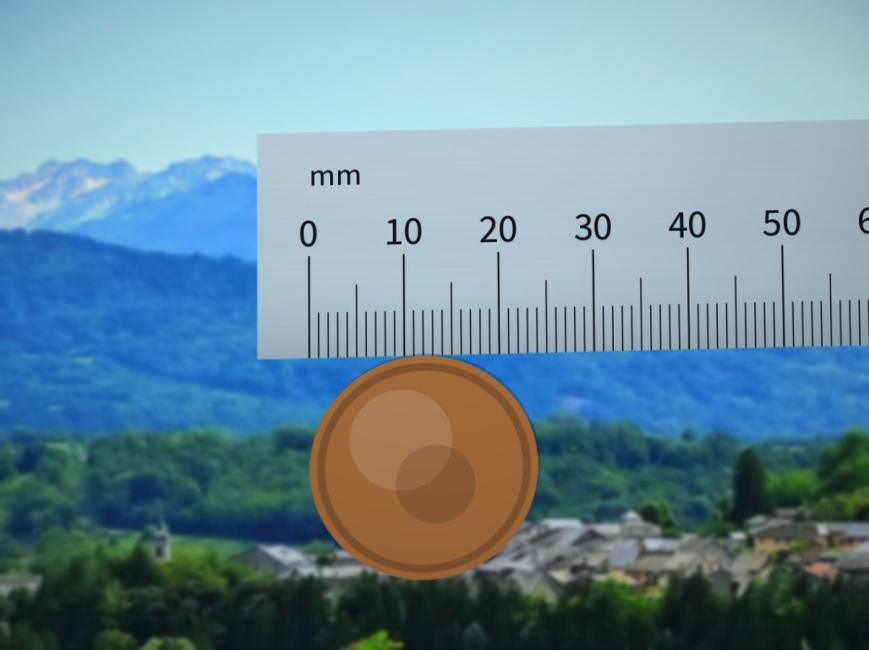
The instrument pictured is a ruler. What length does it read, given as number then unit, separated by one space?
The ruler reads 24 mm
